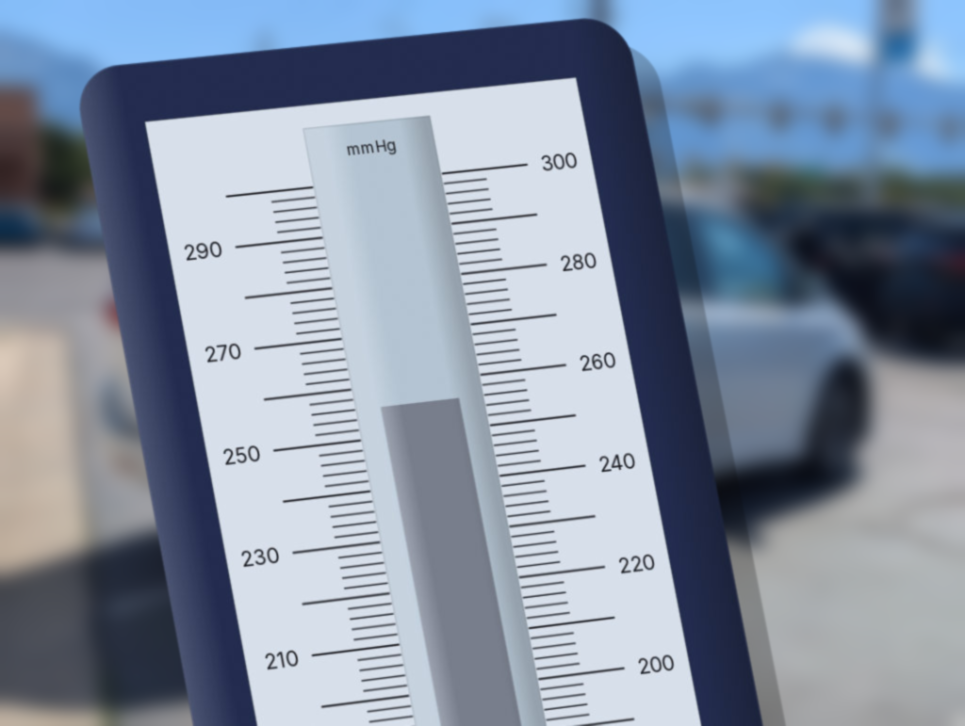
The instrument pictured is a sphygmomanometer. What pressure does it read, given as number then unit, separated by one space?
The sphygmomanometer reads 256 mmHg
